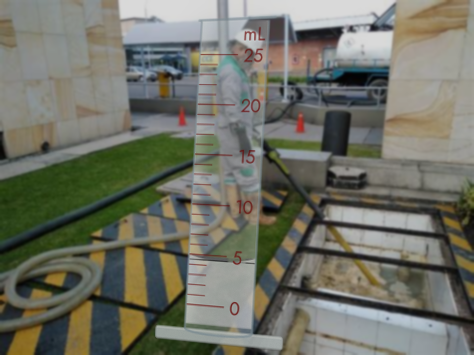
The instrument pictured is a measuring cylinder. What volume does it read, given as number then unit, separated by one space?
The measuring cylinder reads 4.5 mL
